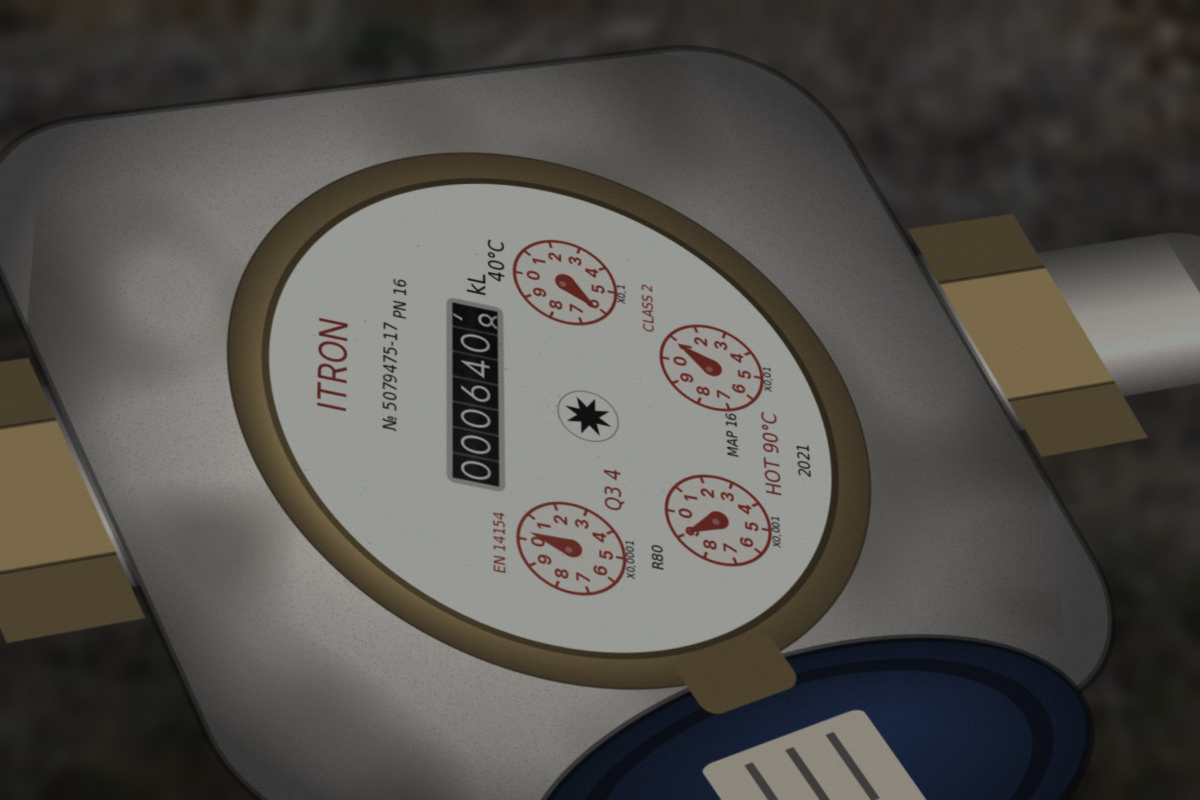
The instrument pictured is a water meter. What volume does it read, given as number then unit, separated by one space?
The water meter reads 6407.6090 kL
